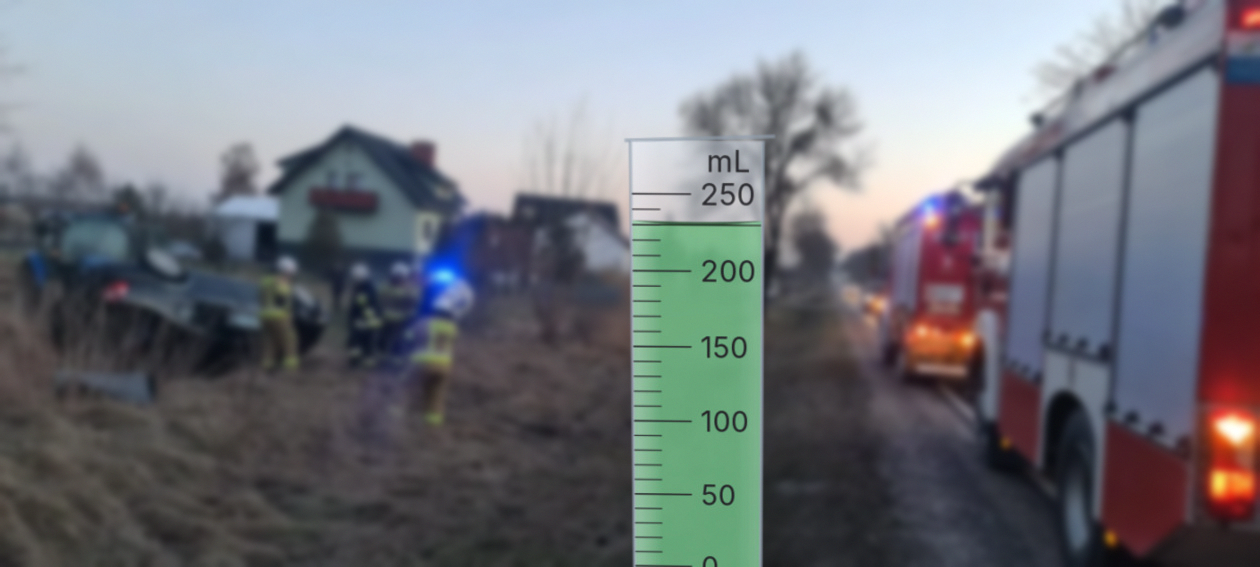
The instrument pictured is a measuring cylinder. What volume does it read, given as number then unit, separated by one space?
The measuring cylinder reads 230 mL
